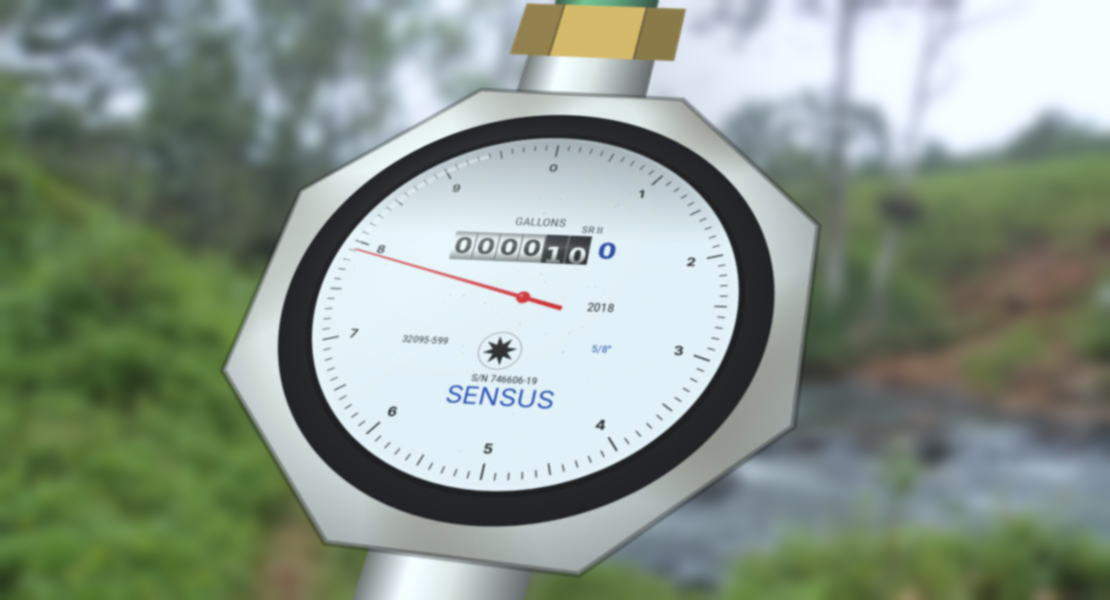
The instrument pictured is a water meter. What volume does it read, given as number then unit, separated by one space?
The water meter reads 97.9 gal
